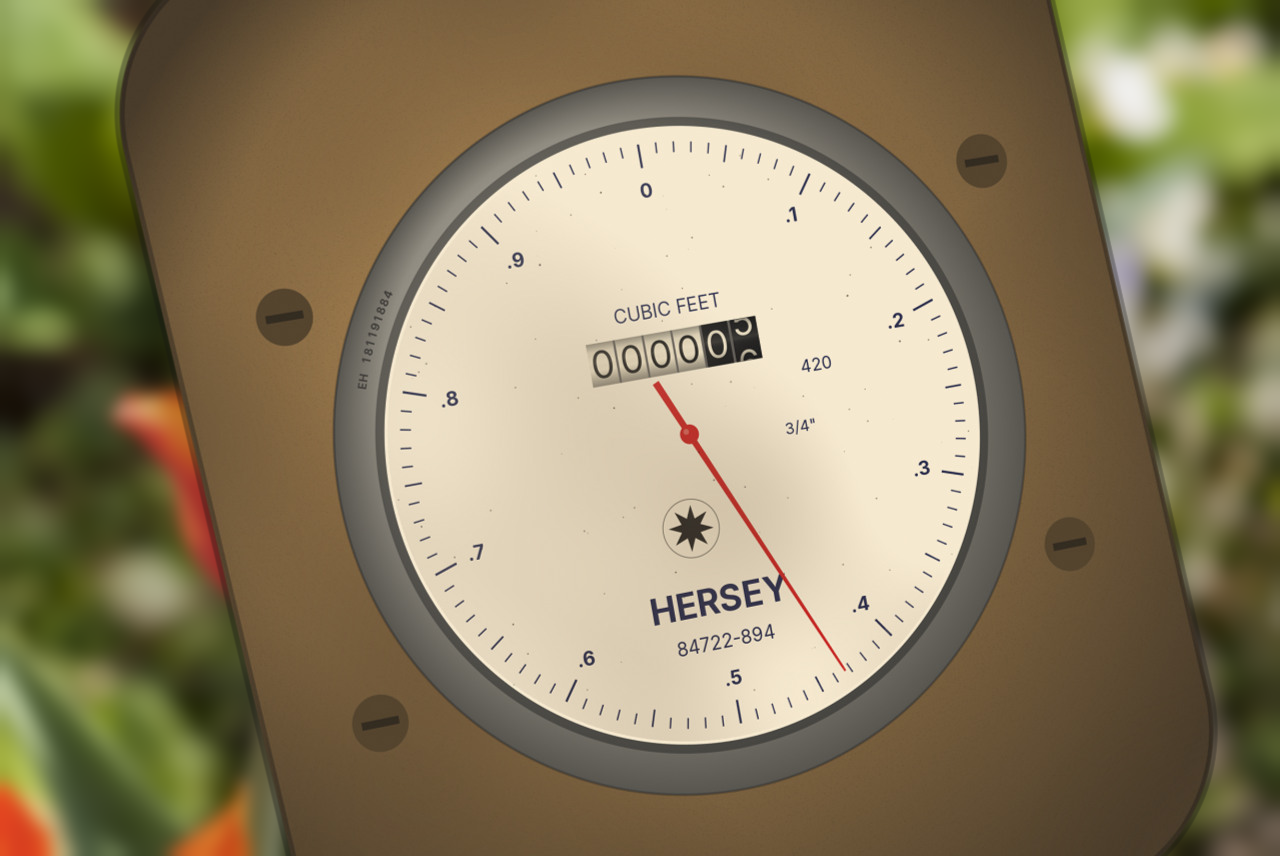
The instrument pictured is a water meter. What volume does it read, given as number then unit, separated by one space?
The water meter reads 5.43 ft³
